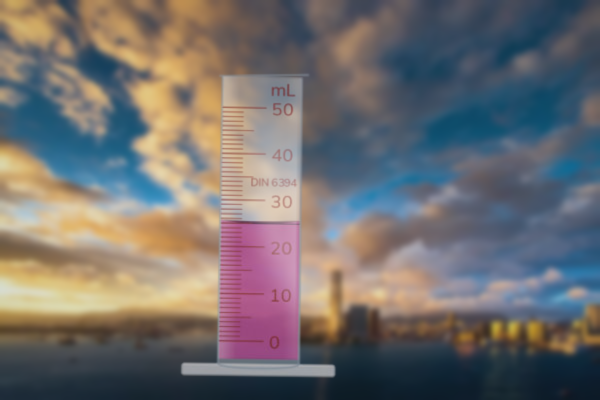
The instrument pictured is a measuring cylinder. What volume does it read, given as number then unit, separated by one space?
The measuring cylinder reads 25 mL
